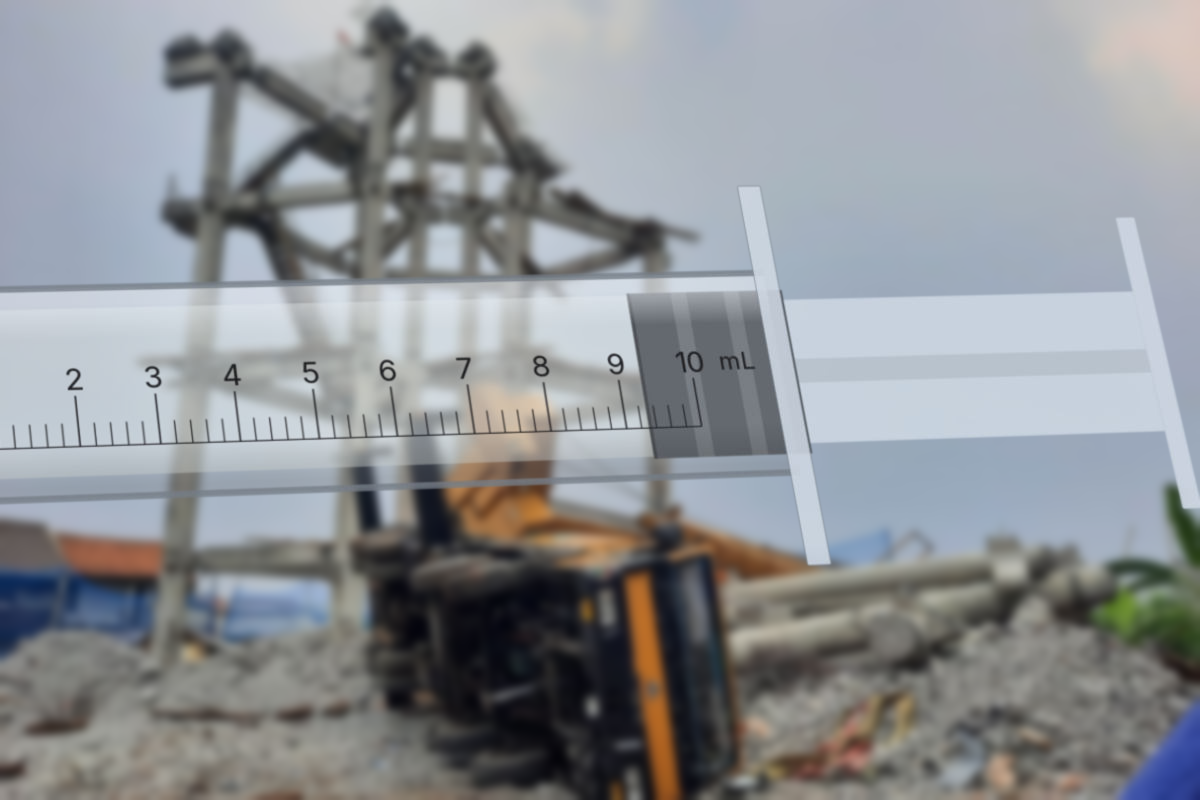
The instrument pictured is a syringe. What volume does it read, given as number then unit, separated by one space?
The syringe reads 9.3 mL
